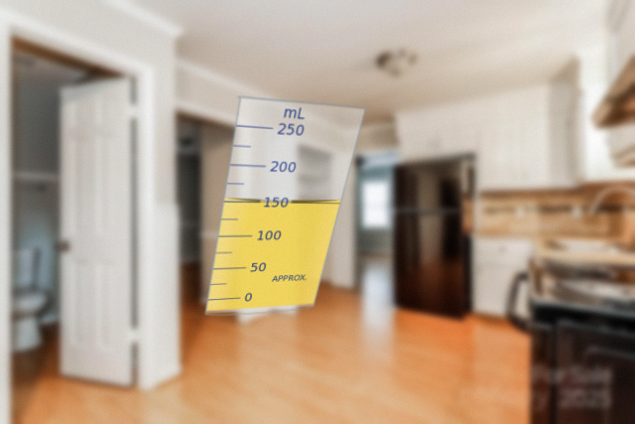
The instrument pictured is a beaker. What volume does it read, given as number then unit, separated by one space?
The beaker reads 150 mL
